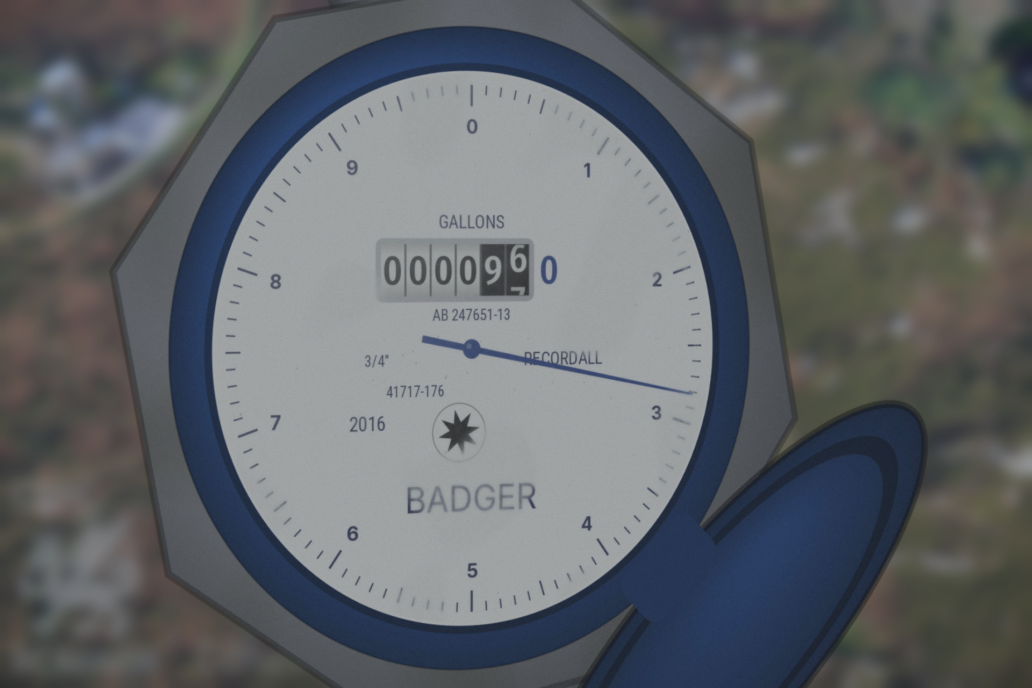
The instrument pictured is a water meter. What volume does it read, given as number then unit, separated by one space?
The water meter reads 962.8 gal
